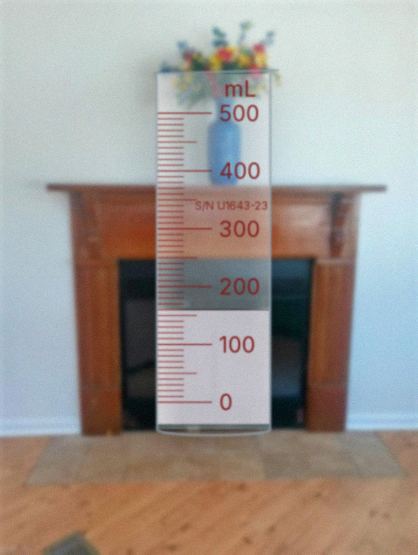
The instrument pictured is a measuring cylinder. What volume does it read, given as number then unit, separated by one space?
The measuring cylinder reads 160 mL
